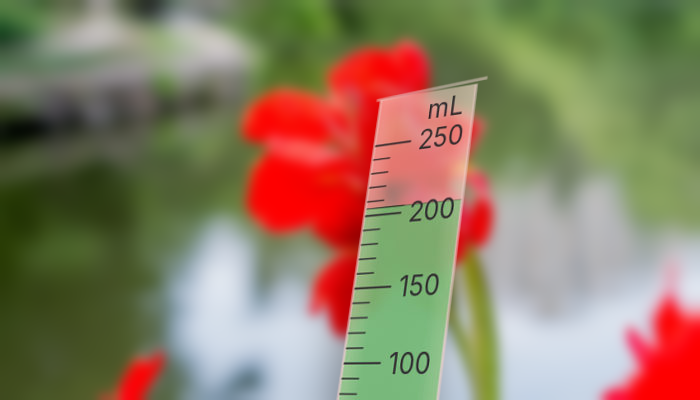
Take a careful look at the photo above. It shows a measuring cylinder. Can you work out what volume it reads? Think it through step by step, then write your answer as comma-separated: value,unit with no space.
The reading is 205,mL
